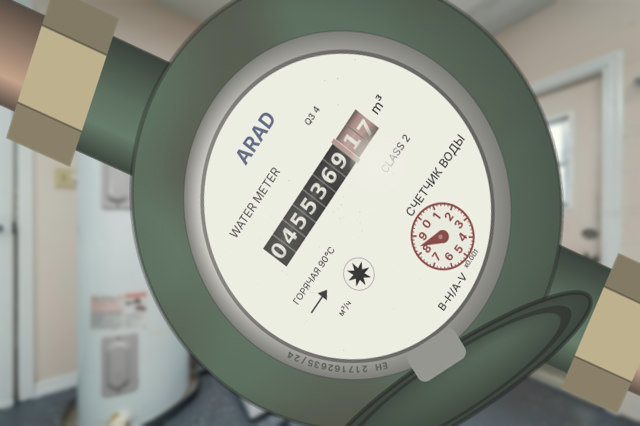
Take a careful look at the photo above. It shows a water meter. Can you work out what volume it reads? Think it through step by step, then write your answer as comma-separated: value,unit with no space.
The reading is 455369.168,m³
